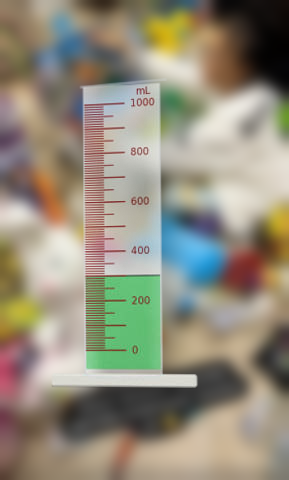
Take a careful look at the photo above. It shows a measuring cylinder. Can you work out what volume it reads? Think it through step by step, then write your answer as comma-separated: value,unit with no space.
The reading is 300,mL
